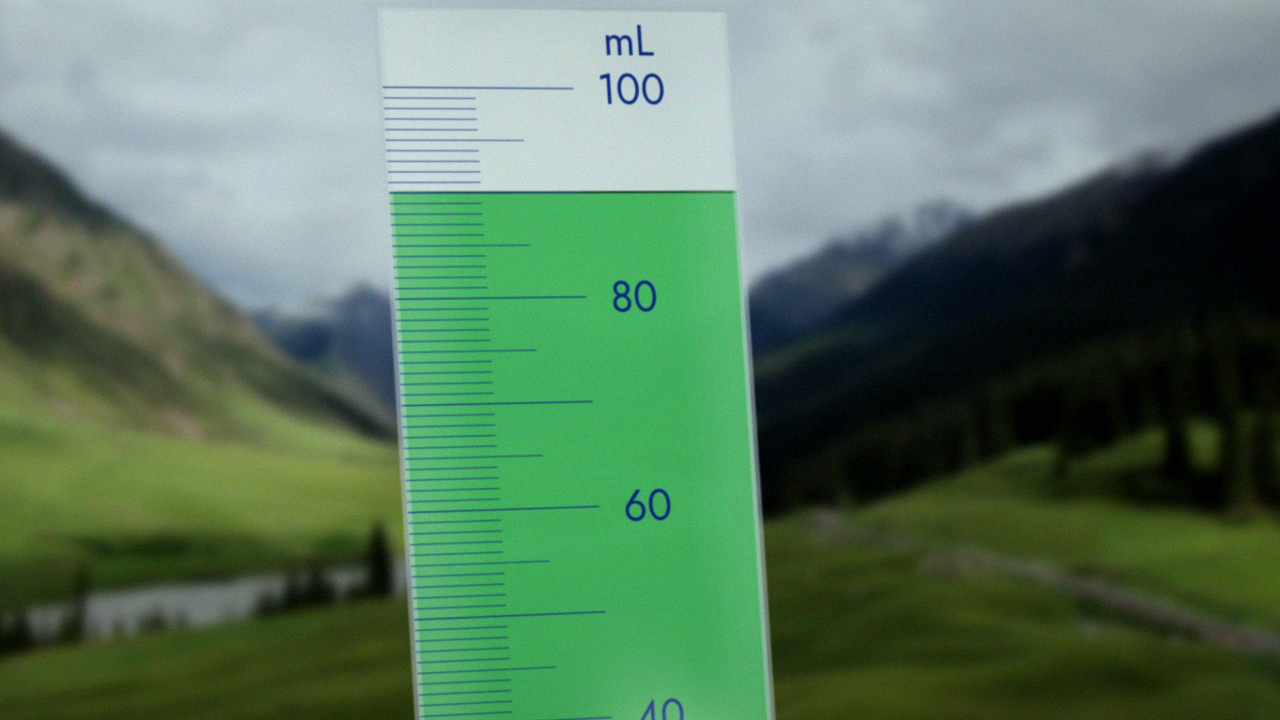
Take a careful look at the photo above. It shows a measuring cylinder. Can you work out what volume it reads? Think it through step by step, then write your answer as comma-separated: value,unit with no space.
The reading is 90,mL
